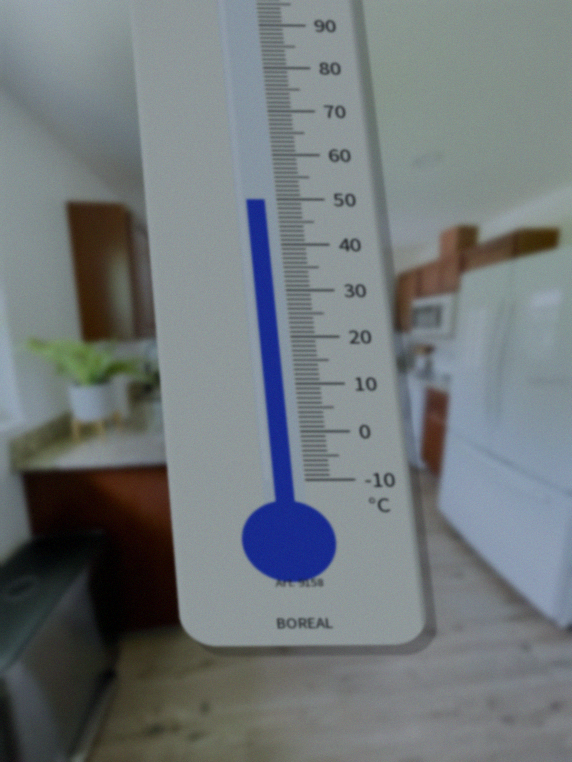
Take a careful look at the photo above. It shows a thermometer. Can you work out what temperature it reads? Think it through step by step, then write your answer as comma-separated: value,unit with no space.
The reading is 50,°C
